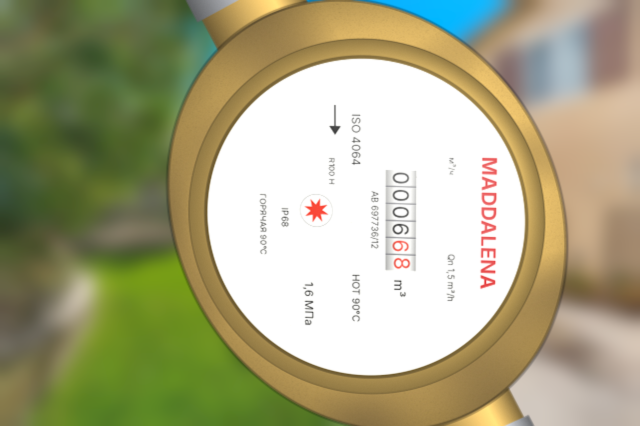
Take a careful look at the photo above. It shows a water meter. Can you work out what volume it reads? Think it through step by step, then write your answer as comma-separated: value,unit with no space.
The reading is 6.68,m³
